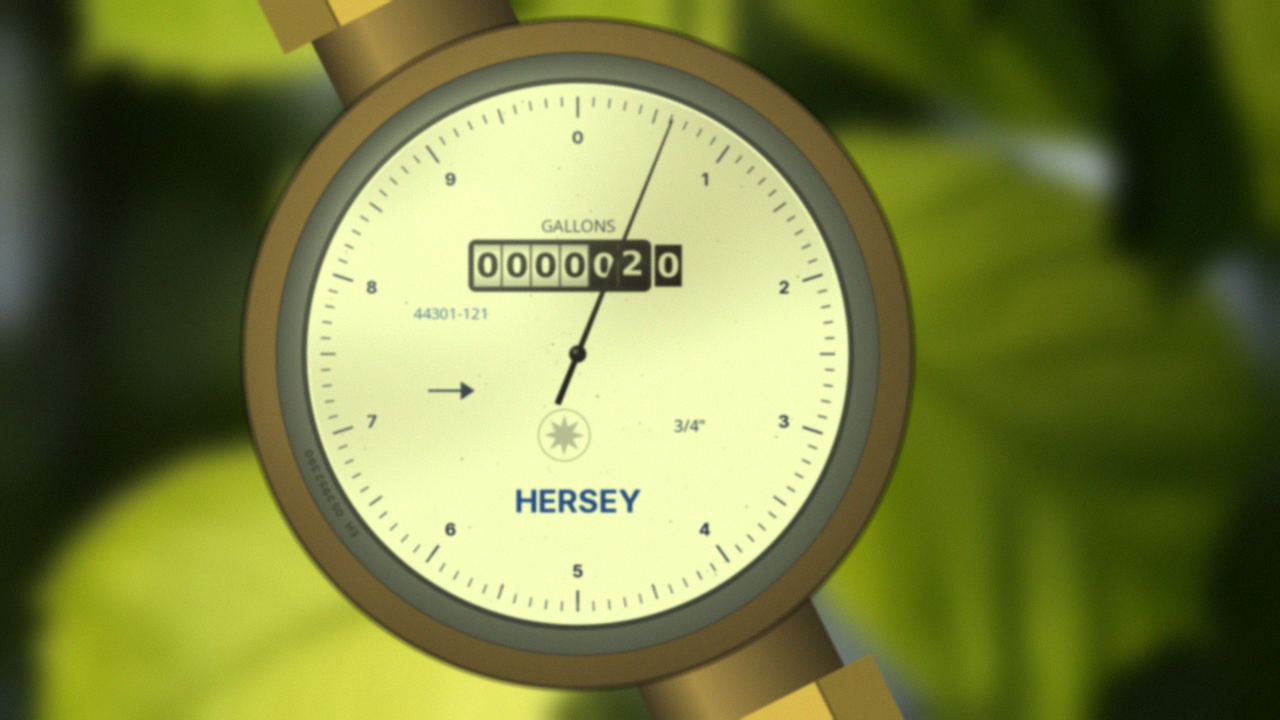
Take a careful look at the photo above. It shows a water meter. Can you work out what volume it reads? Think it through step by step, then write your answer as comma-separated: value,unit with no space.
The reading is 20.6,gal
